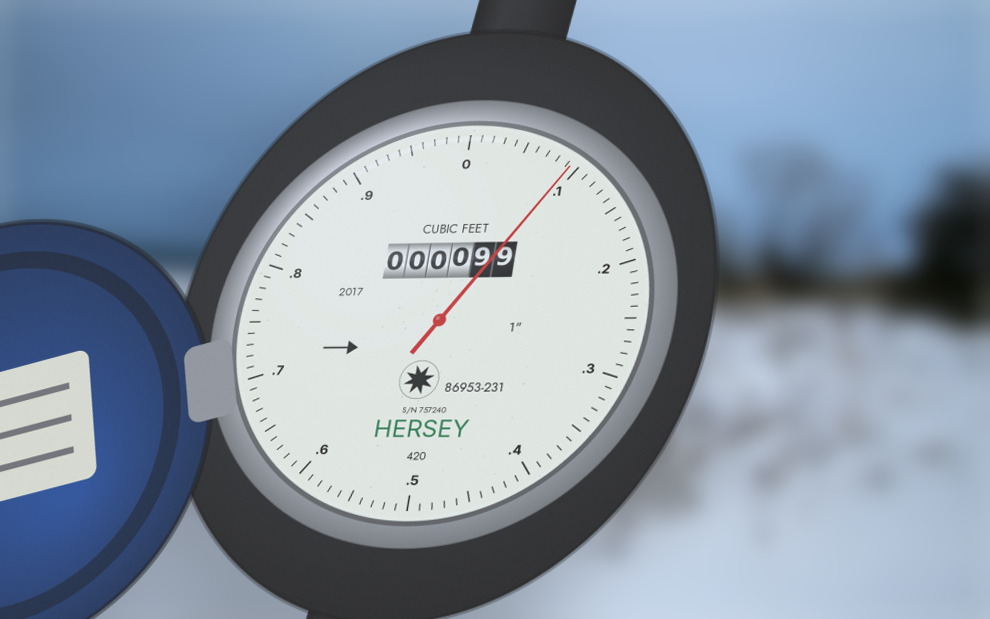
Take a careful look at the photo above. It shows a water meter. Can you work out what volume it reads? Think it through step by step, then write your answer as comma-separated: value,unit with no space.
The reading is 99.09,ft³
